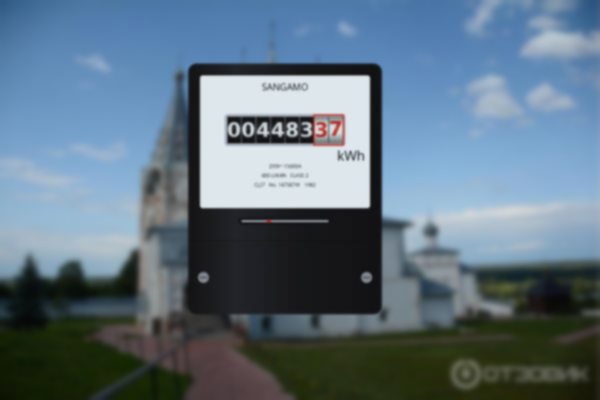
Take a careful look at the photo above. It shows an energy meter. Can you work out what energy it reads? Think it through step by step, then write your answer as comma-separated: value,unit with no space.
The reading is 4483.37,kWh
